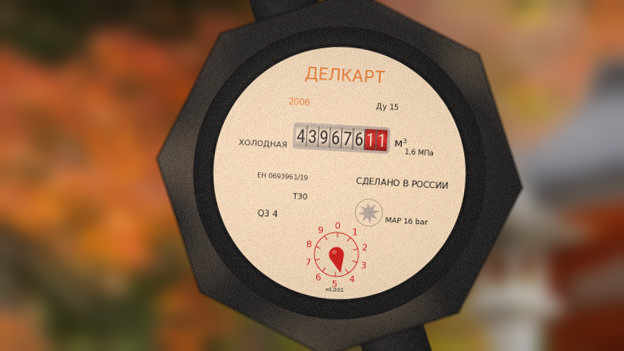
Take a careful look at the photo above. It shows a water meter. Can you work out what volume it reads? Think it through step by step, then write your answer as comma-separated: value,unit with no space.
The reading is 439676.114,m³
